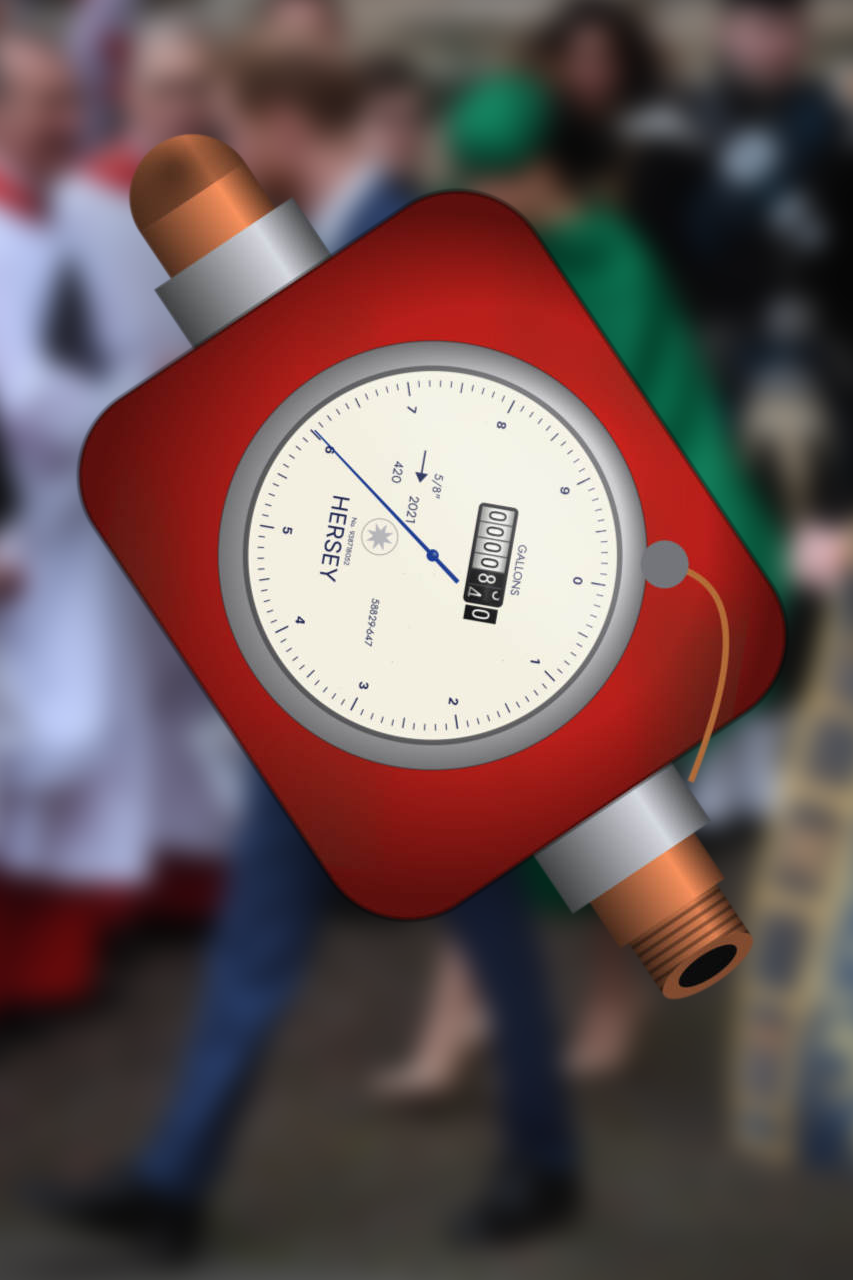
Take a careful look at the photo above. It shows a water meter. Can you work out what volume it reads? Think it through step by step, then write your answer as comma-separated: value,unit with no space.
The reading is 836.0,gal
